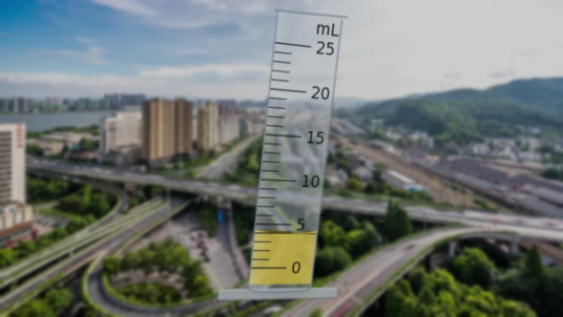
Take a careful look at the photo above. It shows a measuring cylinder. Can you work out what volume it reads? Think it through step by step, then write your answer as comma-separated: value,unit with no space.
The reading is 4,mL
